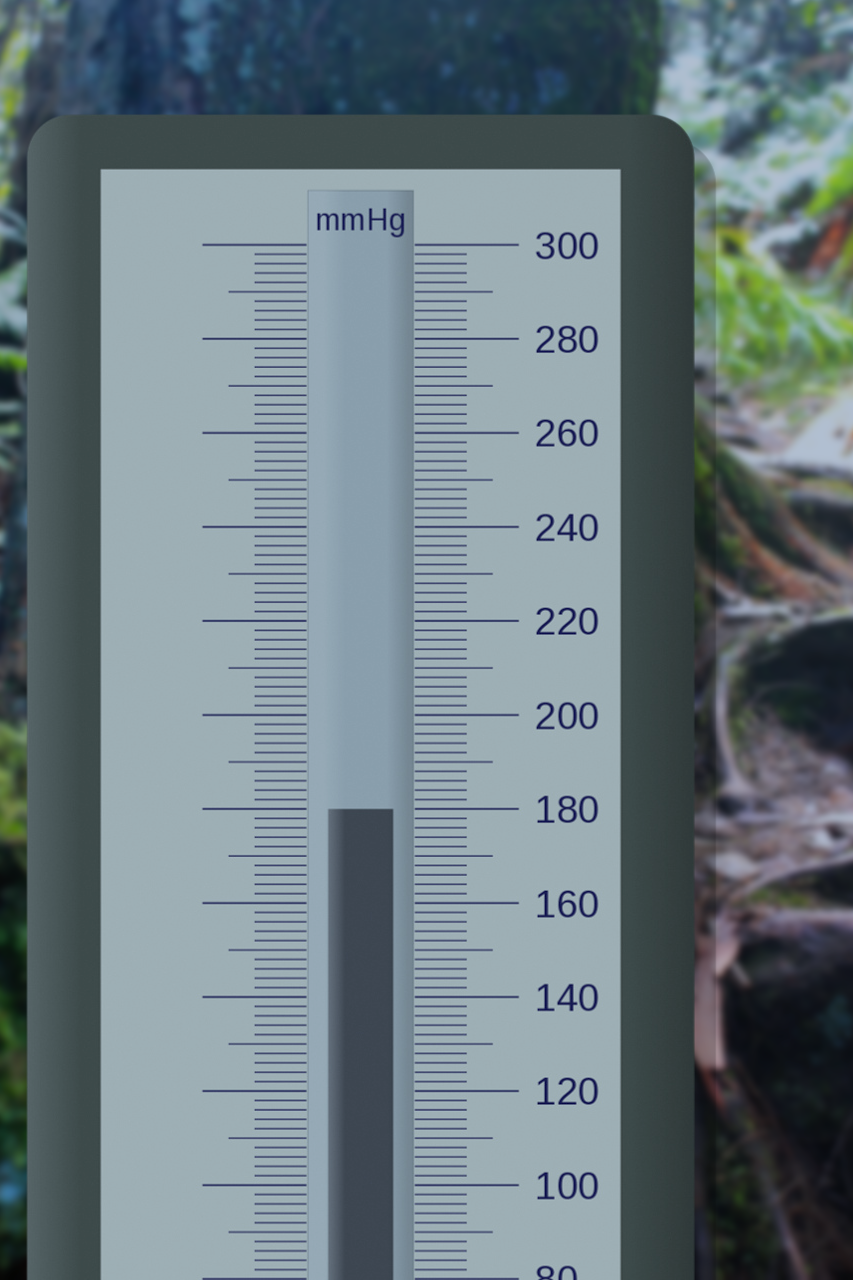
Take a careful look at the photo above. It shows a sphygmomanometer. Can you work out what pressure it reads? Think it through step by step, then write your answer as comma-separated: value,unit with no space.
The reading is 180,mmHg
